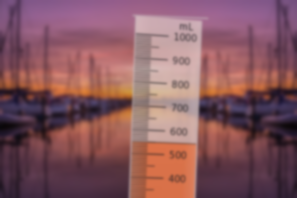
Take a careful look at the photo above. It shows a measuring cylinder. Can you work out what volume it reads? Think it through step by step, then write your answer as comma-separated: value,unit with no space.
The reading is 550,mL
